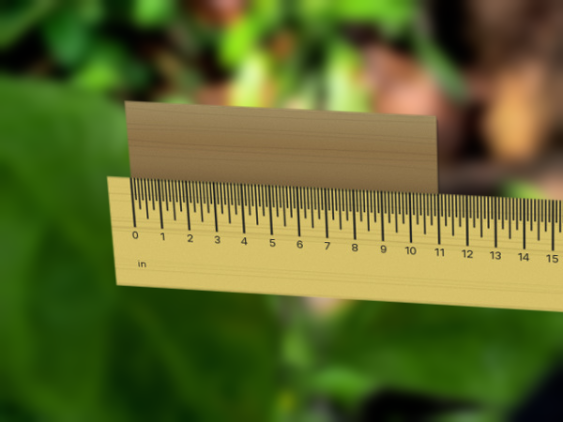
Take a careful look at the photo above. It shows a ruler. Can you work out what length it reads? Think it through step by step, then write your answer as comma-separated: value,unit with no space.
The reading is 11,in
